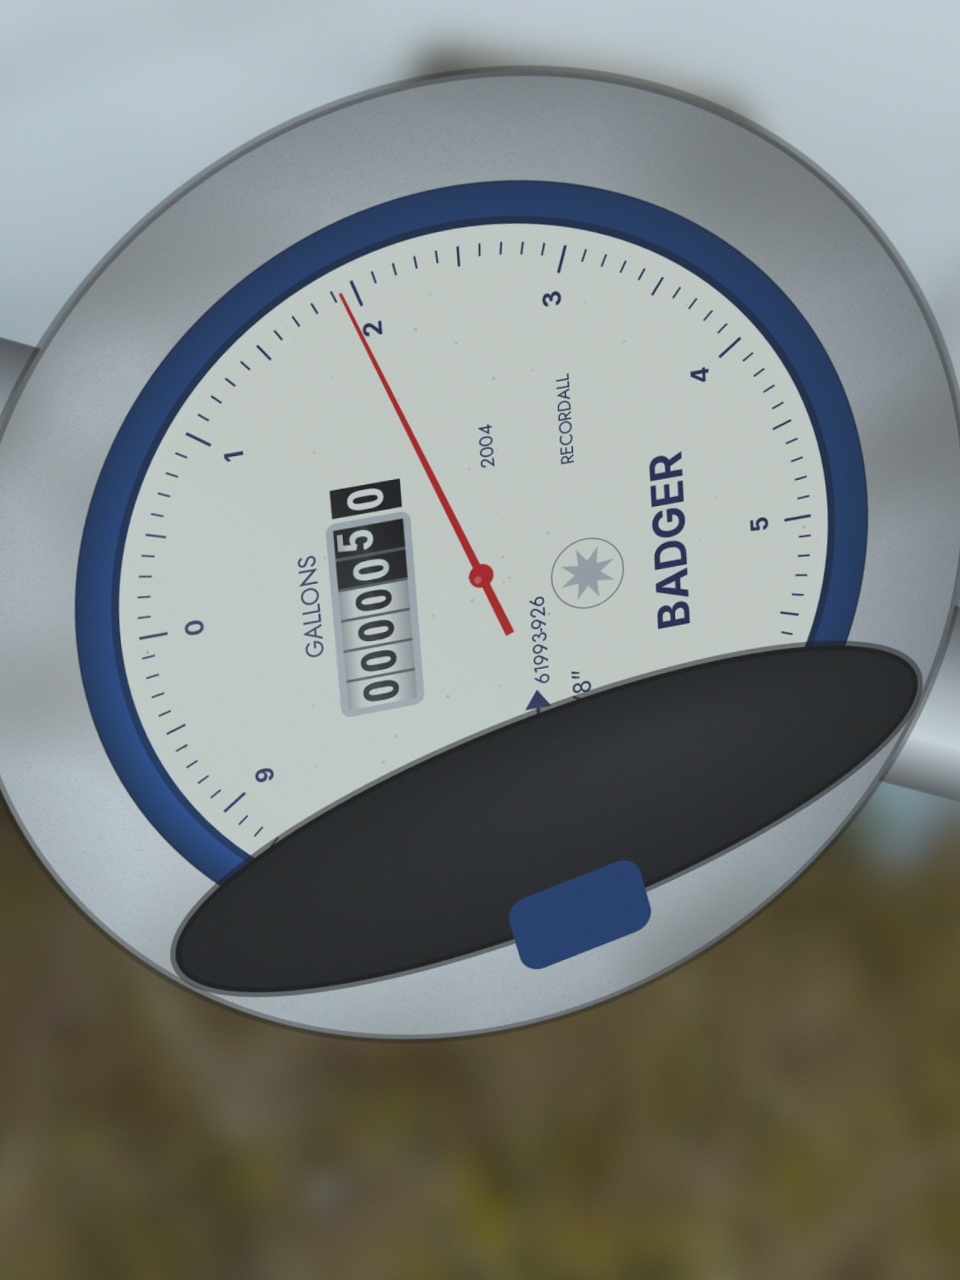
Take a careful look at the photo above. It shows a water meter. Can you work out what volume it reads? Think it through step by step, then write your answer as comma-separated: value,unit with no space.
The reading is 51.9,gal
